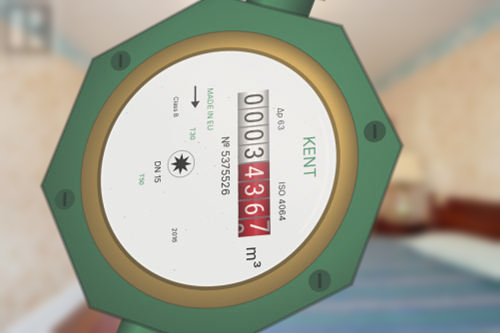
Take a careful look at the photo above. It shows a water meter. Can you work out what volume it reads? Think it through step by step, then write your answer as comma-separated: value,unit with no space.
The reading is 3.4367,m³
